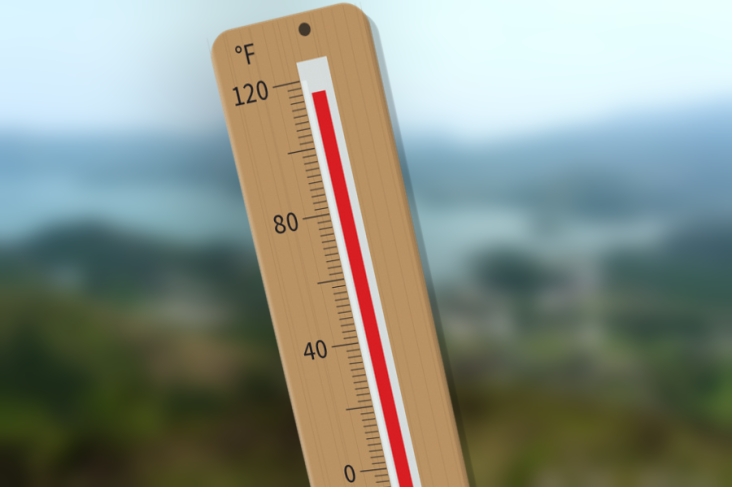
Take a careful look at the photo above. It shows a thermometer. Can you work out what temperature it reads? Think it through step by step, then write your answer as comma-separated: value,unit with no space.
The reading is 116,°F
